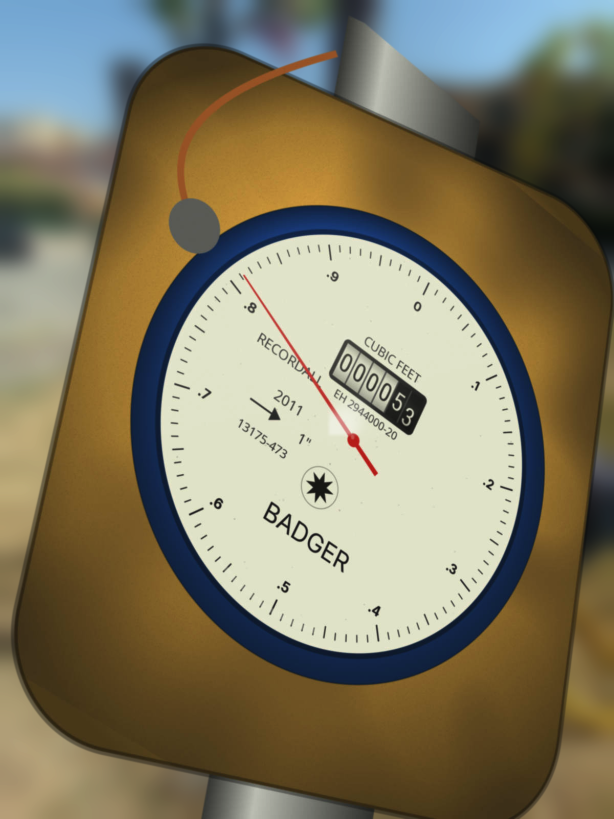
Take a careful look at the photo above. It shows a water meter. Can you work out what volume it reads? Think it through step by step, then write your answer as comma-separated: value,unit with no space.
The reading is 52.81,ft³
